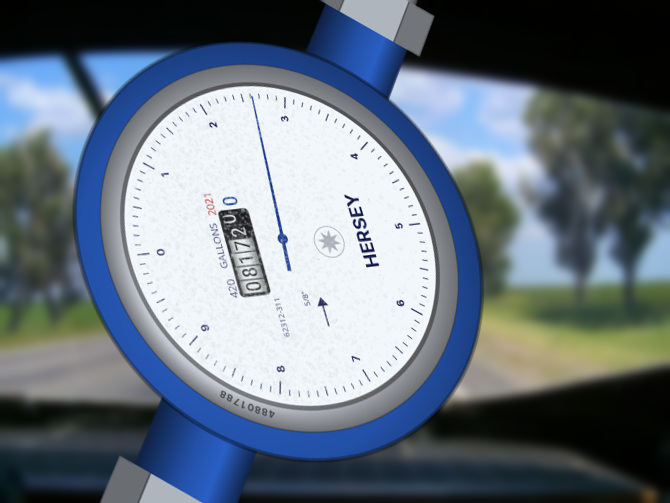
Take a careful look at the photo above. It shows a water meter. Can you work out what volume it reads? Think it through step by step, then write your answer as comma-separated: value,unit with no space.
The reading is 817202.6,gal
